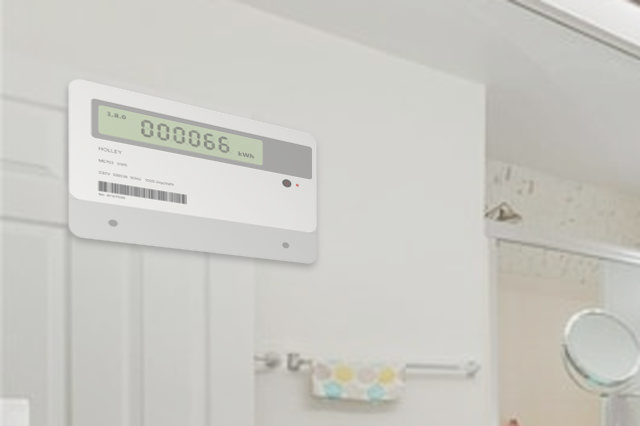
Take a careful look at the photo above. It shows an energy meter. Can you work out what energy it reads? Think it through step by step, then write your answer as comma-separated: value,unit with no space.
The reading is 66,kWh
